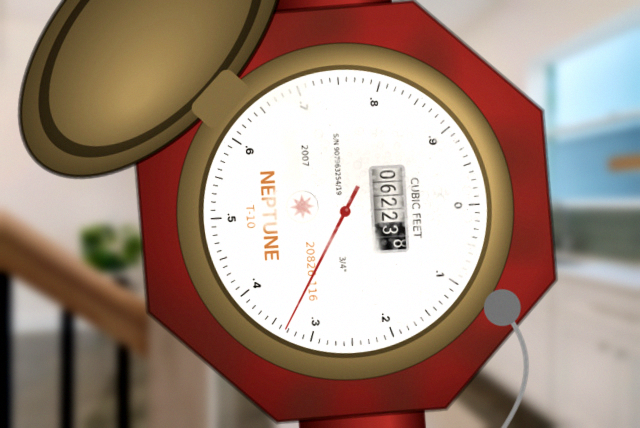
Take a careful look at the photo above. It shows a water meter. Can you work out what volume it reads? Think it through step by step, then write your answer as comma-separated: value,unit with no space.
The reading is 62238.33,ft³
